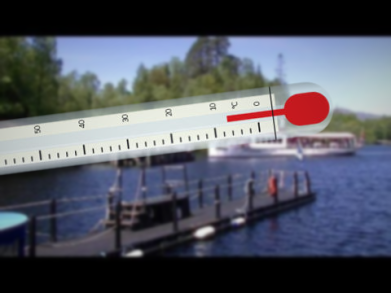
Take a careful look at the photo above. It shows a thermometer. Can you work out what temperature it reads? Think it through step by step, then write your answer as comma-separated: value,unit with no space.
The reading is 7,°C
